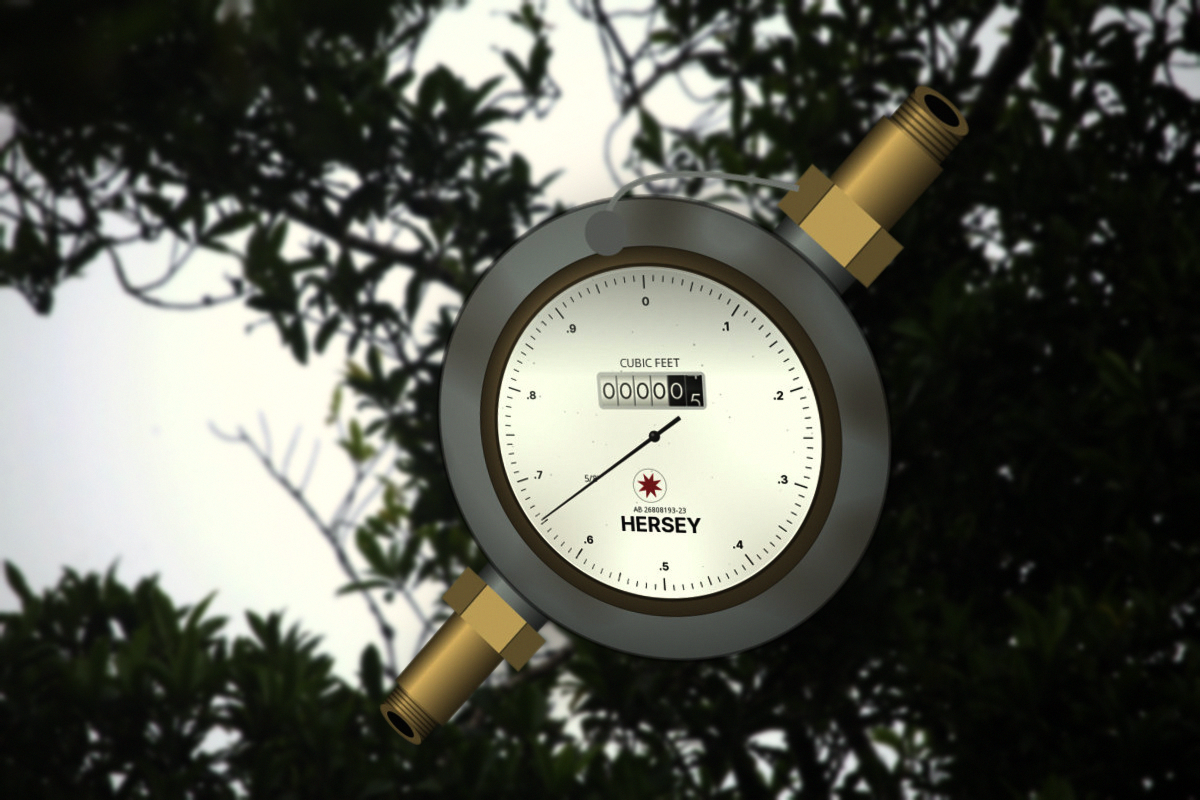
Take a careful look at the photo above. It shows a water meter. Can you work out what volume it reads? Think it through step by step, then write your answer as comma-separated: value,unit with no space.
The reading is 4.65,ft³
